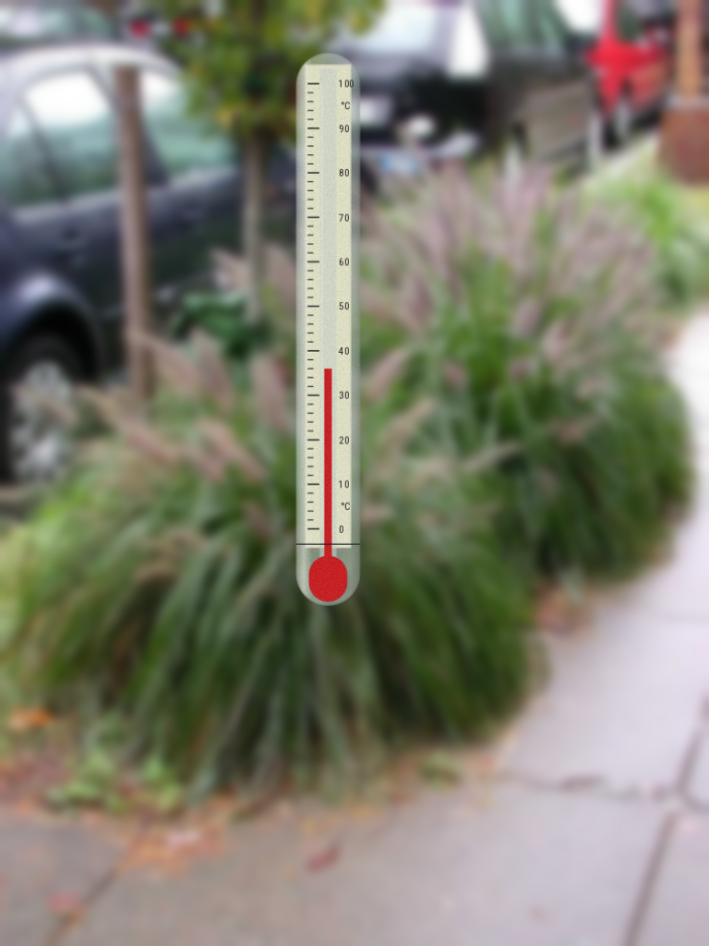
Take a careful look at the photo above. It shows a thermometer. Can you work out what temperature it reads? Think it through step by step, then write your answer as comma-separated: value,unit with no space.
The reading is 36,°C
